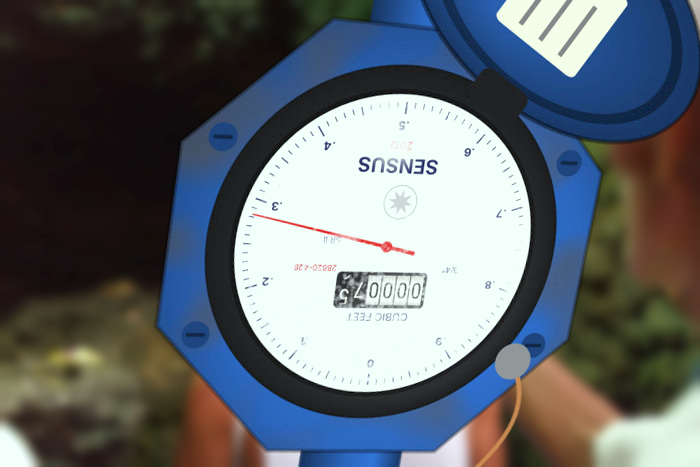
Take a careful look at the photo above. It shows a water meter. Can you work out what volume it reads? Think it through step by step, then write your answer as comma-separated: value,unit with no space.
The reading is 75.28,ft³
